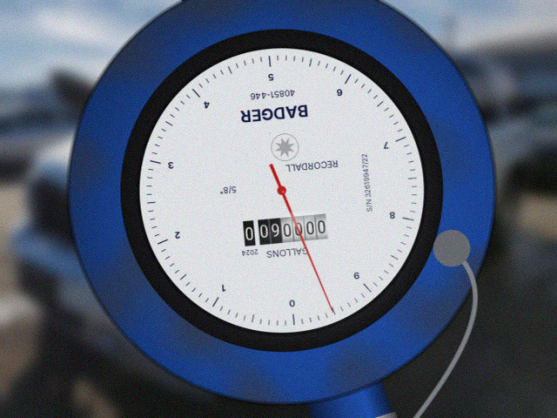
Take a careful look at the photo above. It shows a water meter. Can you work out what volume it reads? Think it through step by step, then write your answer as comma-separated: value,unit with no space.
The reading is 599.5,gal
